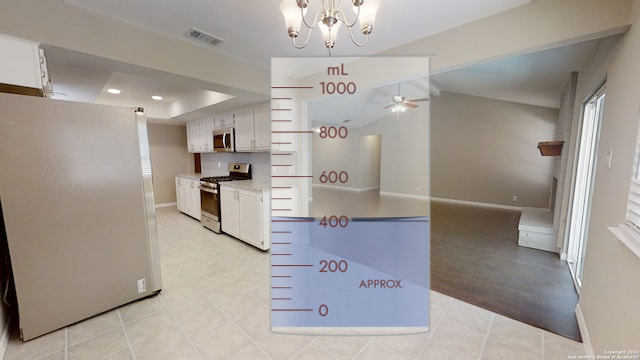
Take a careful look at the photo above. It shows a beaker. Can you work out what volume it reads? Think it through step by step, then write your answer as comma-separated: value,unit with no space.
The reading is 400,mL
